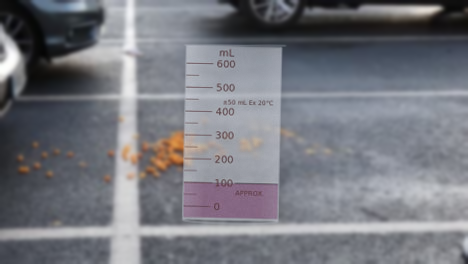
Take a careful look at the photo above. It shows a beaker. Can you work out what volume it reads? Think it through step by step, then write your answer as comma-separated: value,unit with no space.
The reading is 100,mL
